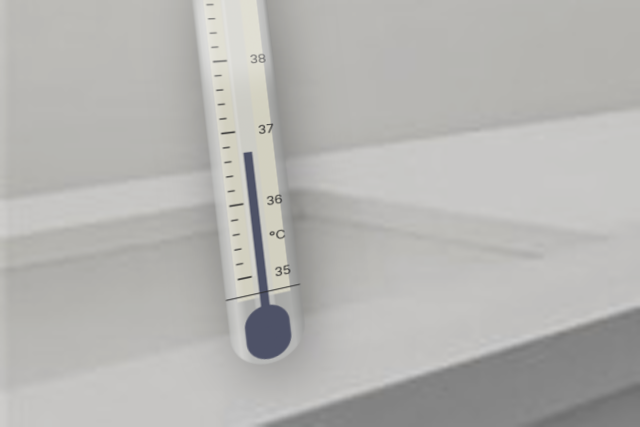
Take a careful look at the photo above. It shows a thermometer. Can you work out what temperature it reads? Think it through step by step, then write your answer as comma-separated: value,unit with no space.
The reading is 36.7,°C
